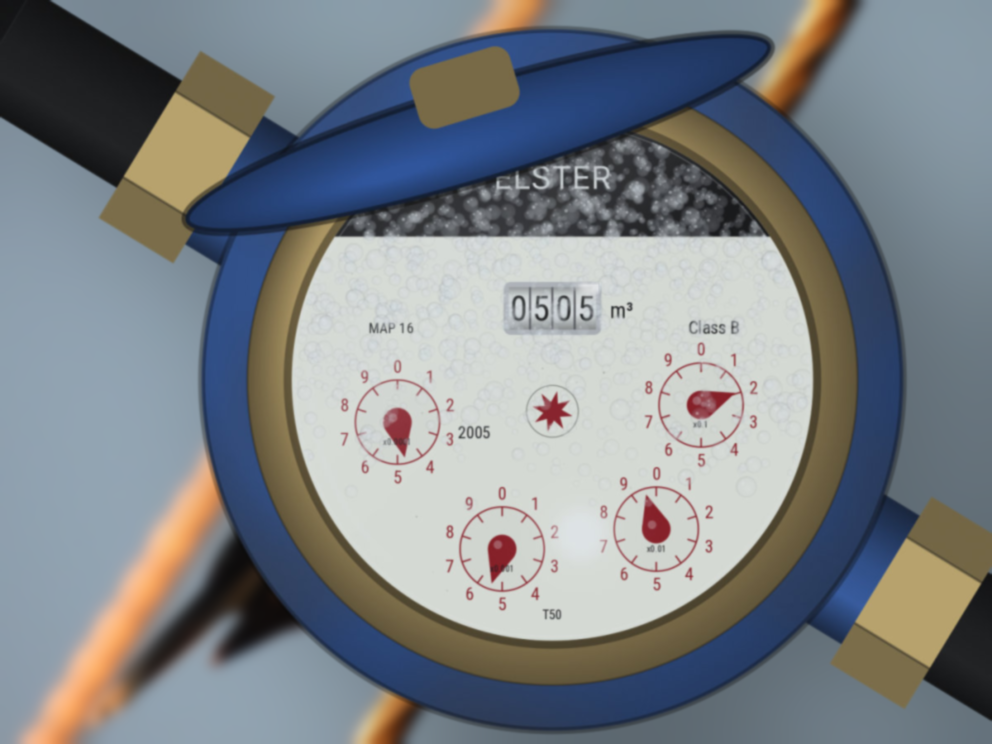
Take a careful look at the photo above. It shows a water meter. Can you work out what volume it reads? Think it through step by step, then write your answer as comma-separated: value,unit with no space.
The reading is 505.1954,m³
